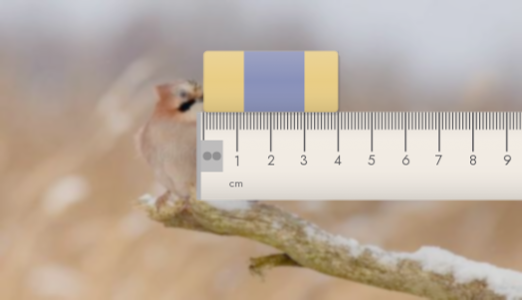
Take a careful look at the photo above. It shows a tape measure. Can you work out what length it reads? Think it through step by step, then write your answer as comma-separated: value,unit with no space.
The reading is 4,cm
